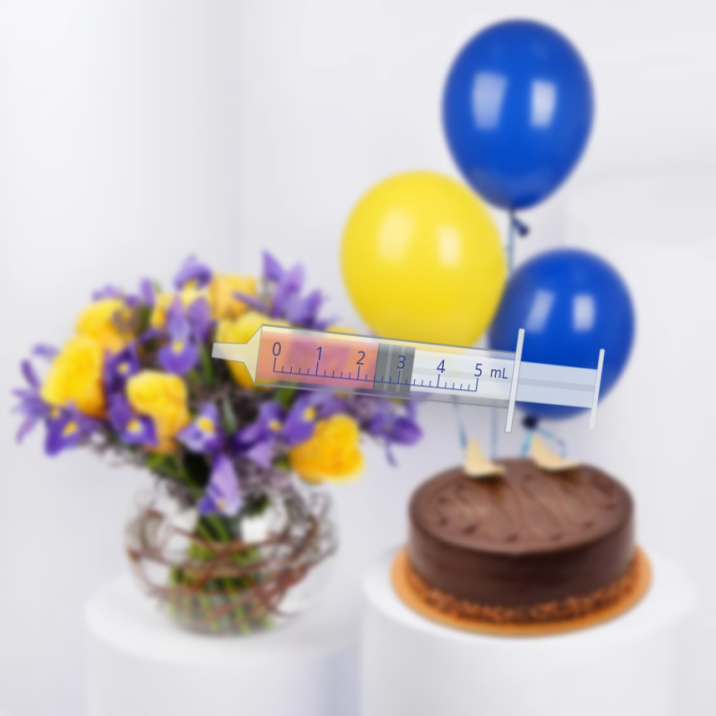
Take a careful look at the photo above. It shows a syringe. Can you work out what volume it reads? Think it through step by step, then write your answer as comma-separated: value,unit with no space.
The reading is 2.4,mL
